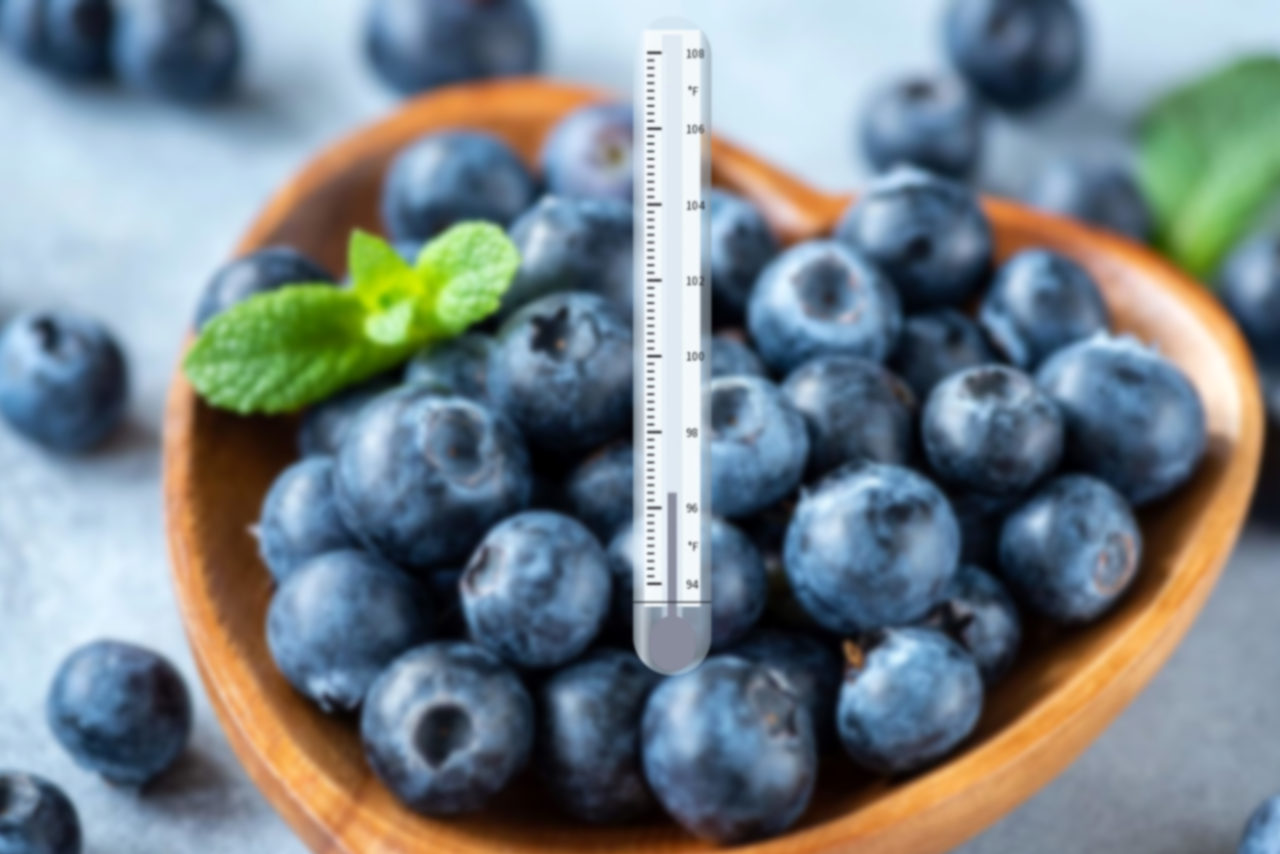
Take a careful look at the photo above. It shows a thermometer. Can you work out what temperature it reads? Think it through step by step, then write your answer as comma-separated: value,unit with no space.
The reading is 96.4,°F
